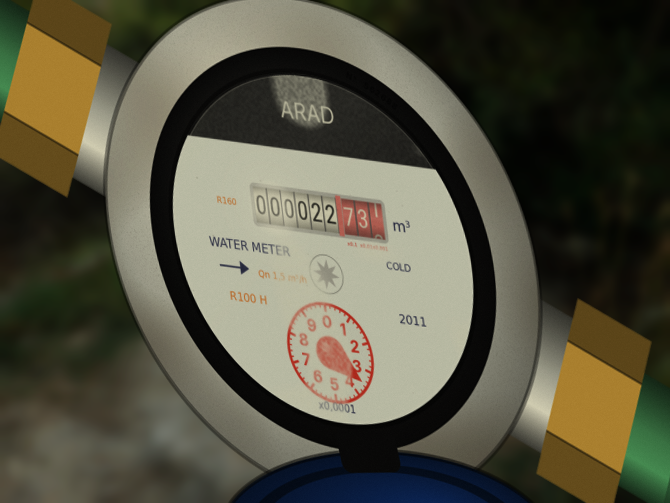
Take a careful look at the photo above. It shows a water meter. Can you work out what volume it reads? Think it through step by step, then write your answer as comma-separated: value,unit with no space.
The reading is 22.7313,m³
